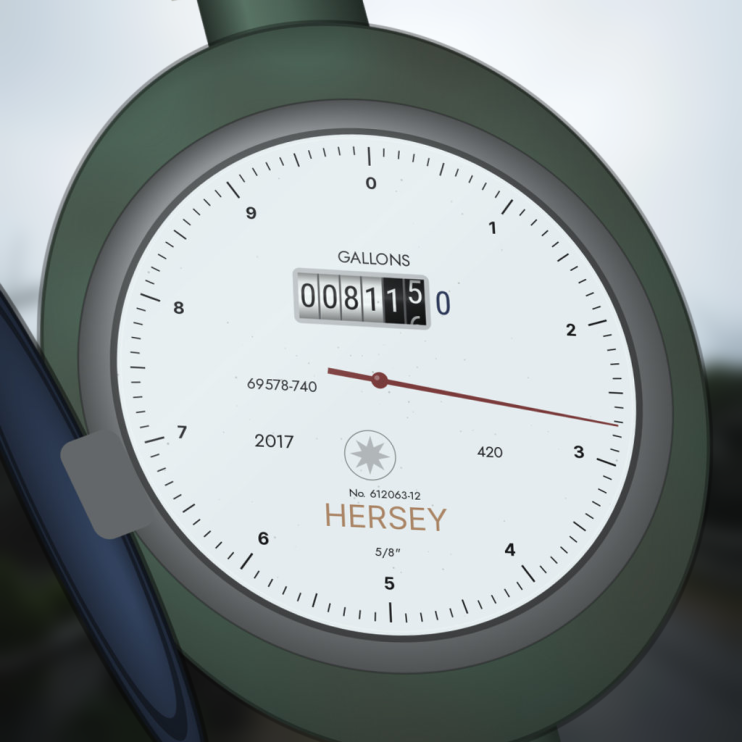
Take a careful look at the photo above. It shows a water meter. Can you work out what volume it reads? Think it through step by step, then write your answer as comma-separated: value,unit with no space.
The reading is 81152.7,gal
